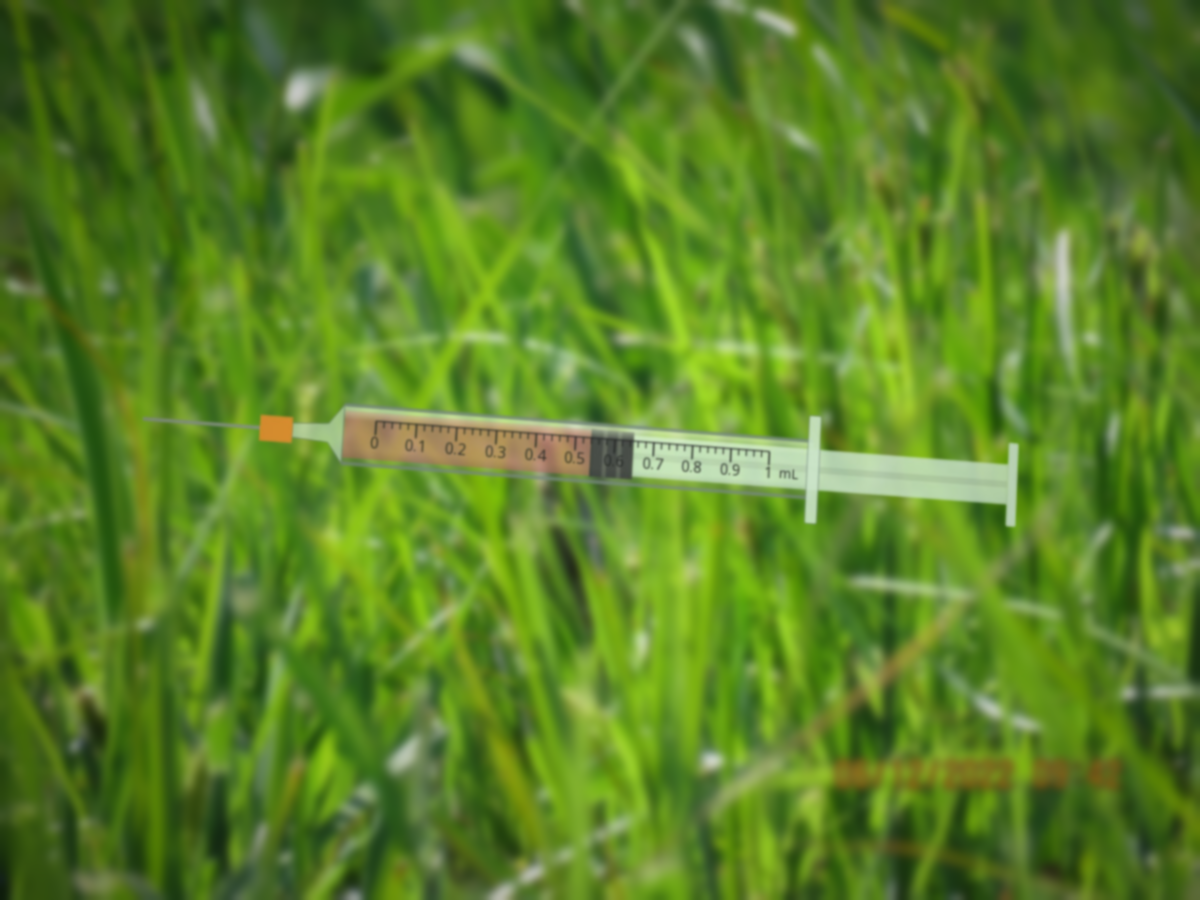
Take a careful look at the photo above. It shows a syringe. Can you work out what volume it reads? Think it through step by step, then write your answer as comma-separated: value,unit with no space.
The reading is 0.54,mL
